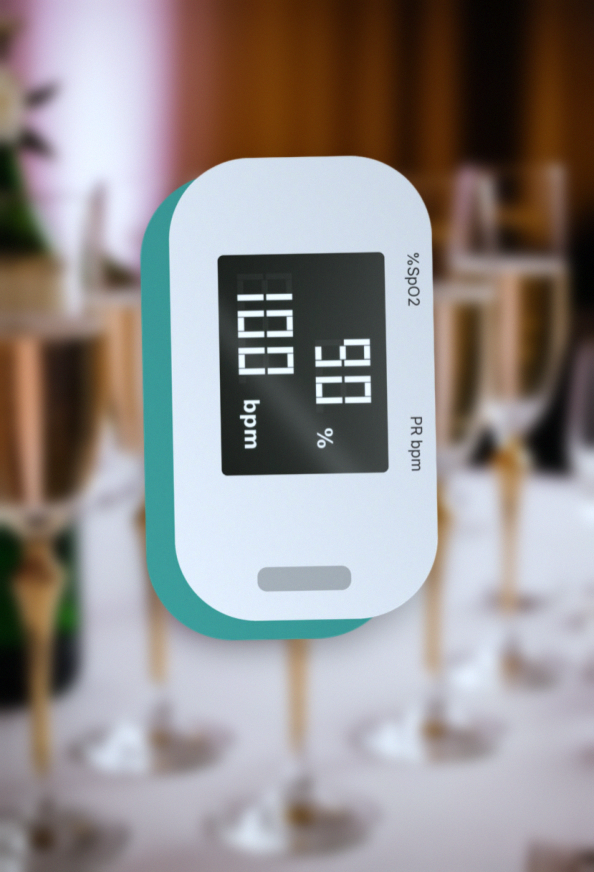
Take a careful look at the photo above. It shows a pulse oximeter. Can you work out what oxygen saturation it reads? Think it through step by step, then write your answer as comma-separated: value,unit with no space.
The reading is 90,%
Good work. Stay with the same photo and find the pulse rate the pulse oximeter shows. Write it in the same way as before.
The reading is 100,bpm
